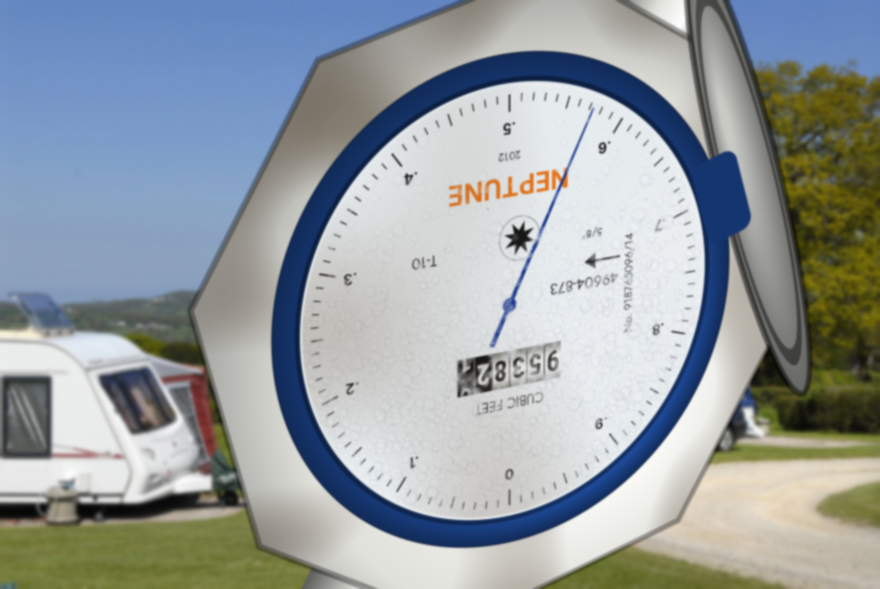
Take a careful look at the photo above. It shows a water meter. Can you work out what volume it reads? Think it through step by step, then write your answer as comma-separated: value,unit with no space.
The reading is 953820.57,ft³
